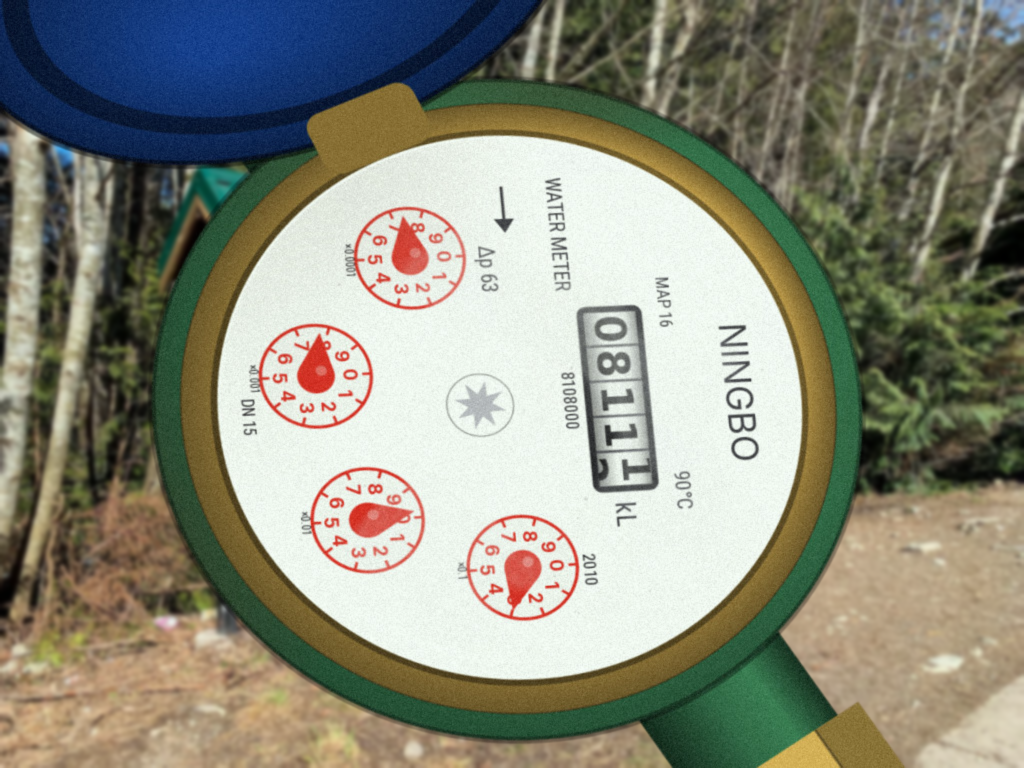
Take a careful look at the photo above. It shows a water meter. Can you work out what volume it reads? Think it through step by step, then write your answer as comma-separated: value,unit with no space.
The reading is 8111.2977,kL
